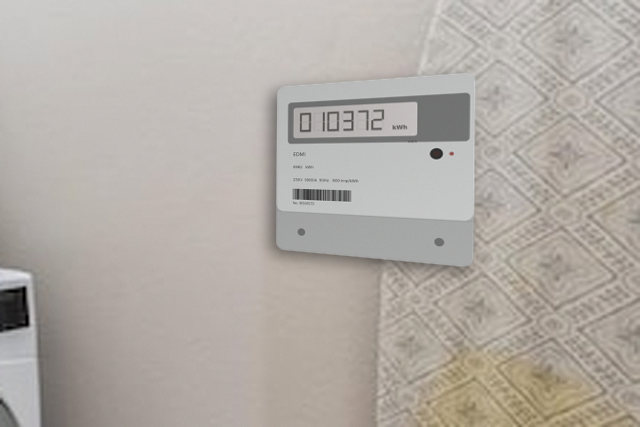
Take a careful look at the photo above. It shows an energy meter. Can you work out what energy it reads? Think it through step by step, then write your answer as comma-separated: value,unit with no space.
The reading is 10372,kWh
